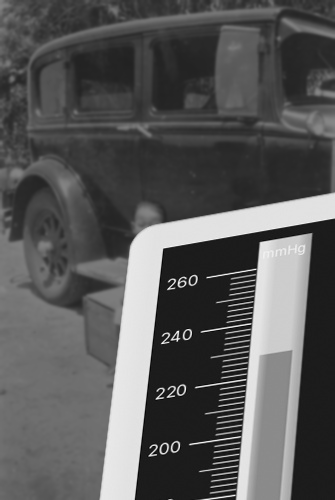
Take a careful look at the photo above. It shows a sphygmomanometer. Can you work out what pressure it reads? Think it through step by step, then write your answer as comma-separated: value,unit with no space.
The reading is 228,mmHg
